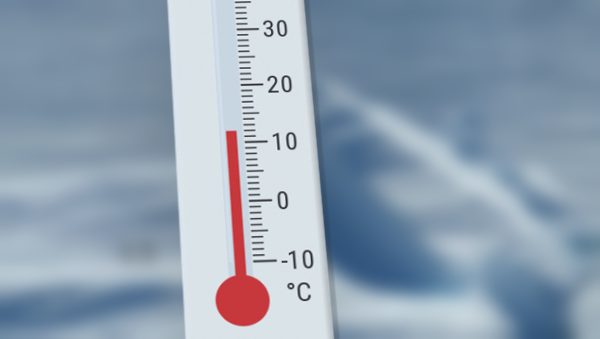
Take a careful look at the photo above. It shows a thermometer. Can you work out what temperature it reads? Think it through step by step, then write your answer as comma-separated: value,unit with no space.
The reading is 12,°C
